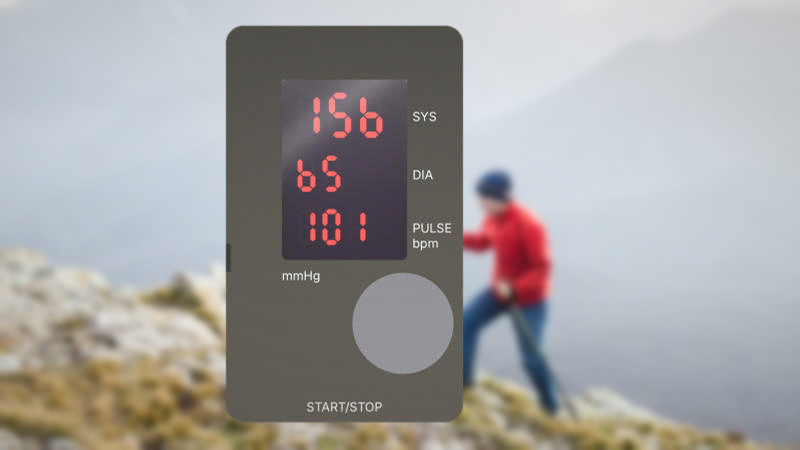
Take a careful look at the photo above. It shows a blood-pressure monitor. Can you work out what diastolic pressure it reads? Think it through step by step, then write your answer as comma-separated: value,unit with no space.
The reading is 65,mmHg
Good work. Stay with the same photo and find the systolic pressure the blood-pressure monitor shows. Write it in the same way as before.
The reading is 156,mmHg
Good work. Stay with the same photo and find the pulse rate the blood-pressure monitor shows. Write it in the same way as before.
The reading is 101,bpm
